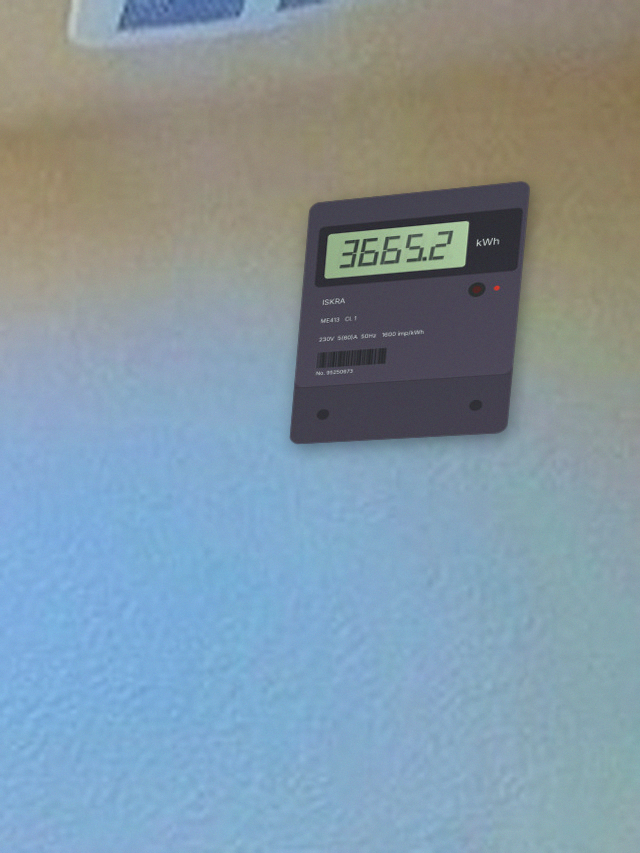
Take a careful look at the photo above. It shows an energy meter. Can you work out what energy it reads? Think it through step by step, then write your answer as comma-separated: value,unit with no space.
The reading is 3665.2,kWh
